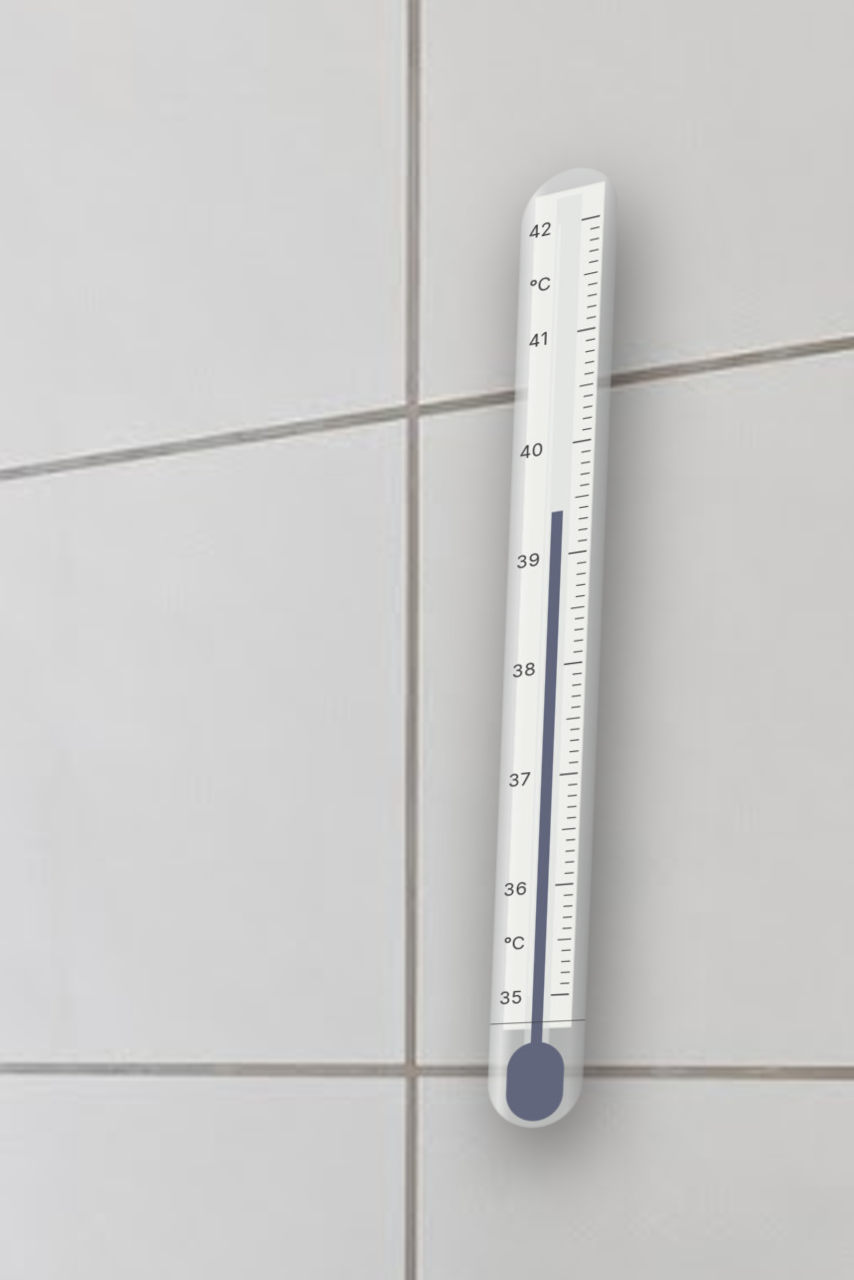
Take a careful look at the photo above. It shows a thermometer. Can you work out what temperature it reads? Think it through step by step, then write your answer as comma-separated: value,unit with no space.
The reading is 39.4,°C
